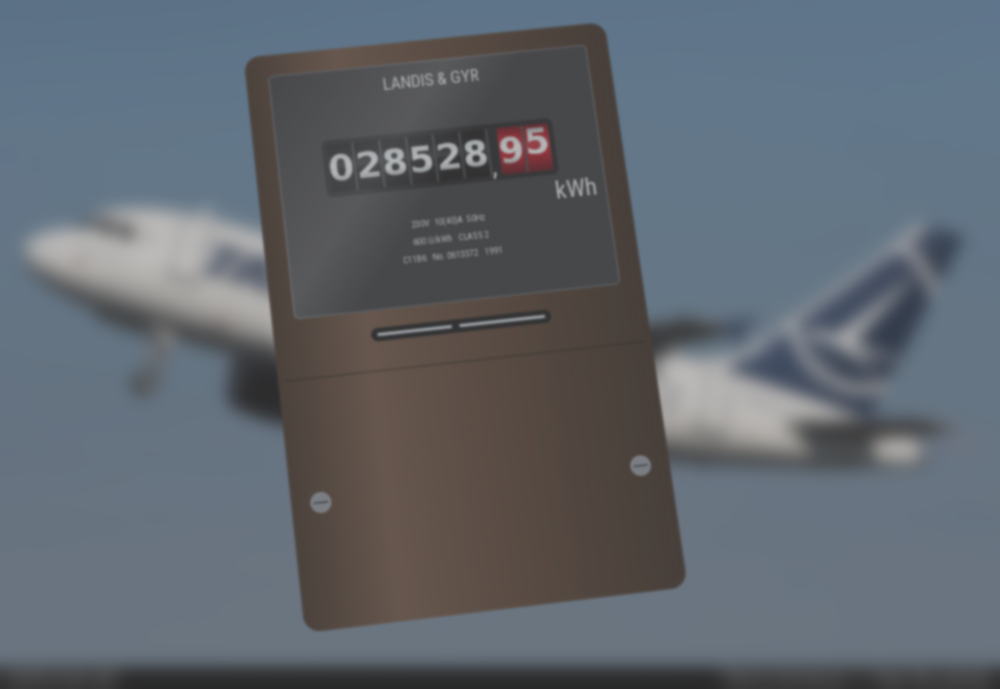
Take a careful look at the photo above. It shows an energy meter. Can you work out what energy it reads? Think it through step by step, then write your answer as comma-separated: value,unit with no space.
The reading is 28528.95,kWh
